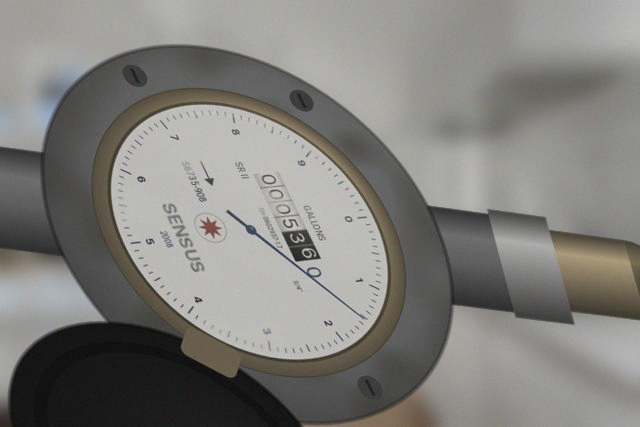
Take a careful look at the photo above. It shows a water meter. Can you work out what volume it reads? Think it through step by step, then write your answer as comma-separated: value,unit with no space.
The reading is 5361.5,gal
